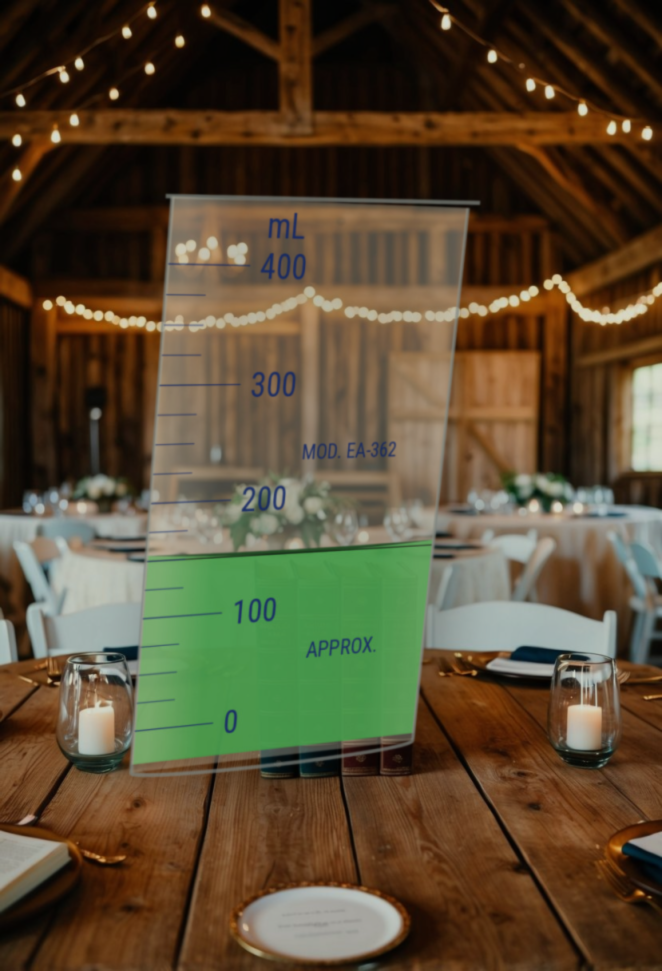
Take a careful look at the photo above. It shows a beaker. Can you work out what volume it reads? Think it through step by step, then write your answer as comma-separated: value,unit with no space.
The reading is 150,mL
